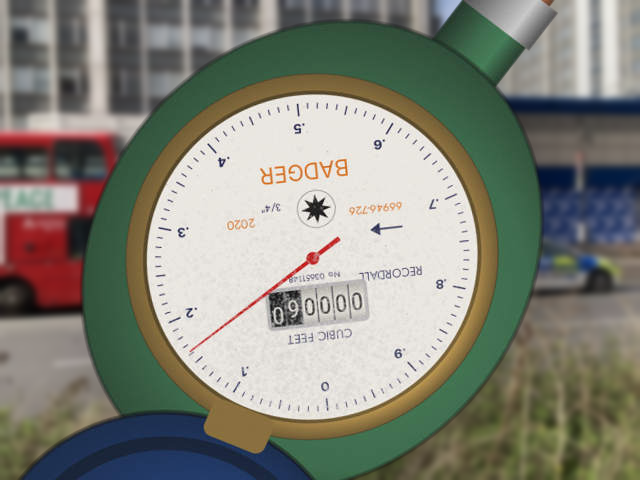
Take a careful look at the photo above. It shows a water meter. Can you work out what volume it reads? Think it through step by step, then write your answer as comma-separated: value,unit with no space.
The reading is 60.16,ft³
